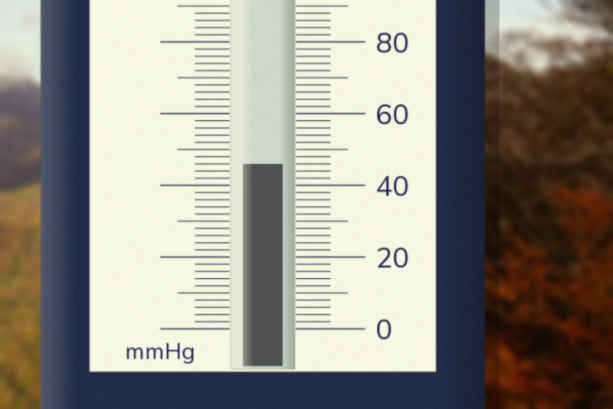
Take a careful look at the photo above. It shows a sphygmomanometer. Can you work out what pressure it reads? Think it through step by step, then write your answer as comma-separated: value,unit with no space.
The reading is 46,mmHg
